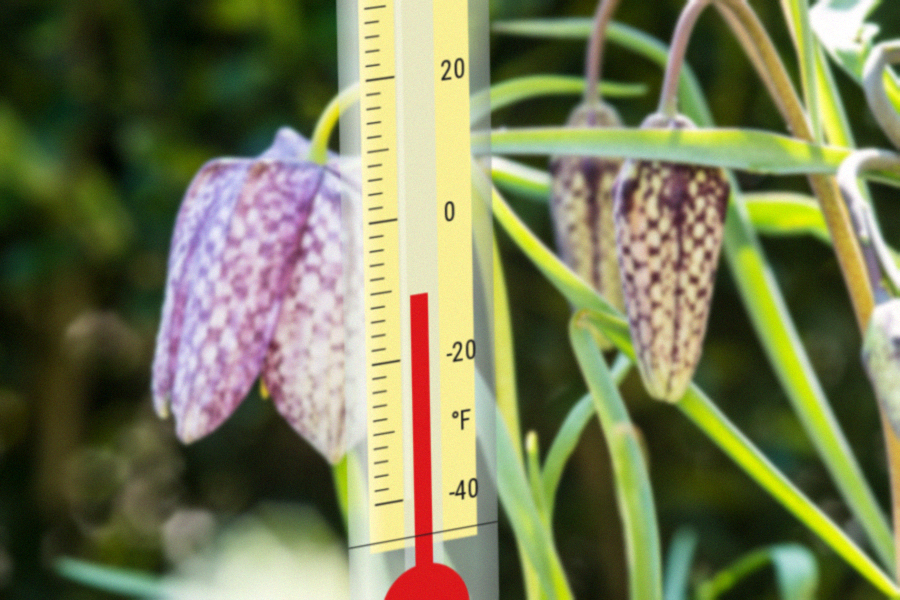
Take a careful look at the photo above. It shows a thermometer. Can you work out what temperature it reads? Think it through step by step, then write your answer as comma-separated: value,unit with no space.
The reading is -11,°F
